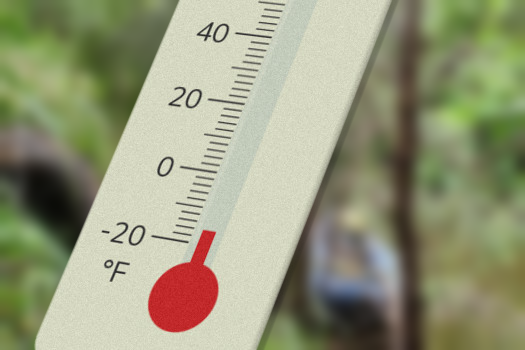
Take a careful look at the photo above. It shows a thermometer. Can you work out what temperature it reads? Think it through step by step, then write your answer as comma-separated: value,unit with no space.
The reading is -16,°F
